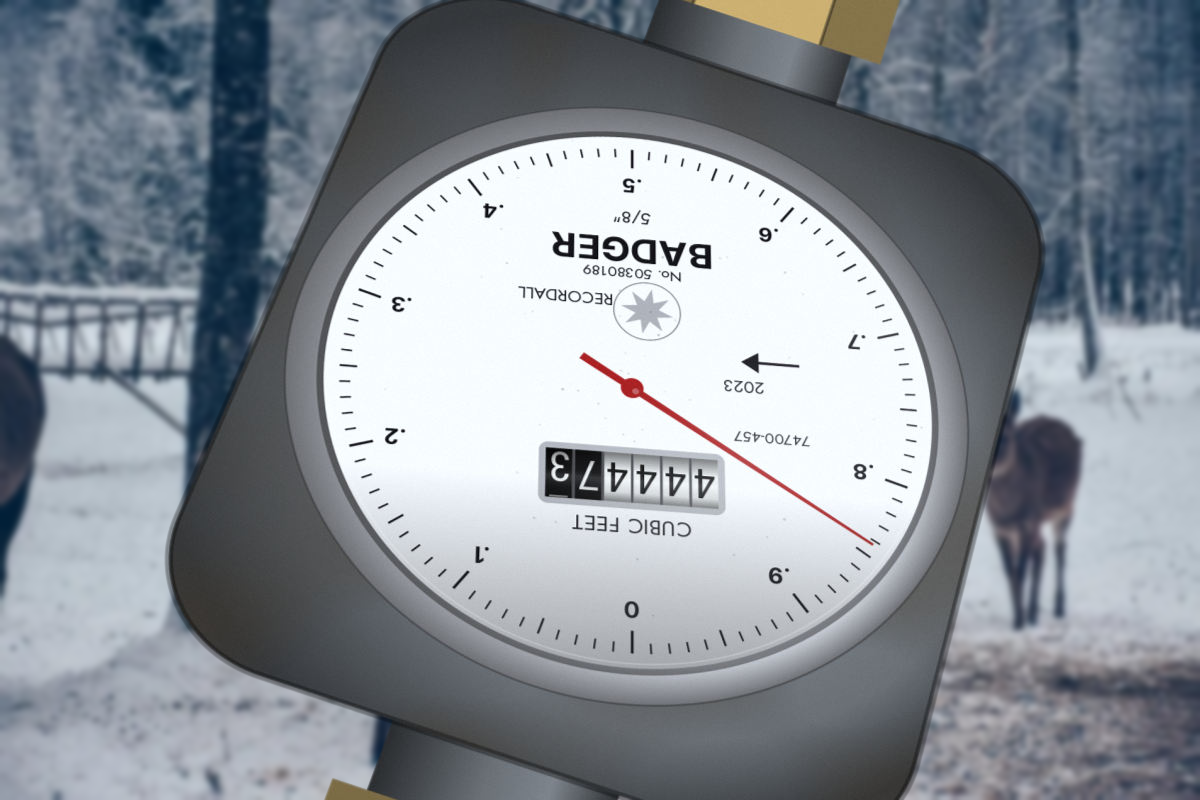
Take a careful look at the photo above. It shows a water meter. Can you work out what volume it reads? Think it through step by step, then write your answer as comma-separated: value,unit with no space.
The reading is 444472.84,ft³
